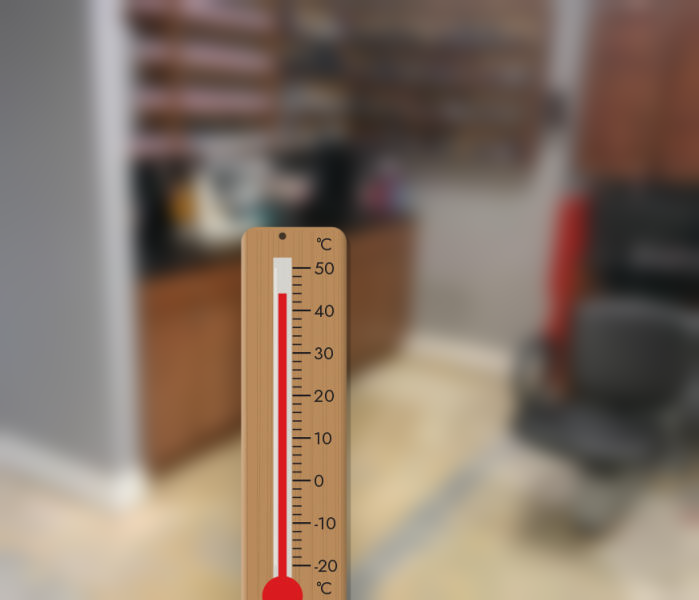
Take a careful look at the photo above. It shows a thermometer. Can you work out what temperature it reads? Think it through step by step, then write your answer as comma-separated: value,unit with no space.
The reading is 44,°C
